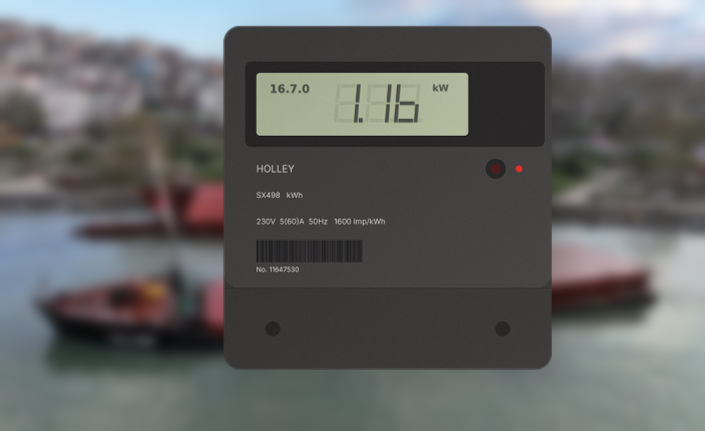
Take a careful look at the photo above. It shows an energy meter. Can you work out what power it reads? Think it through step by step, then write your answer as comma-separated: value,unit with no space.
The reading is 1.16,kW
